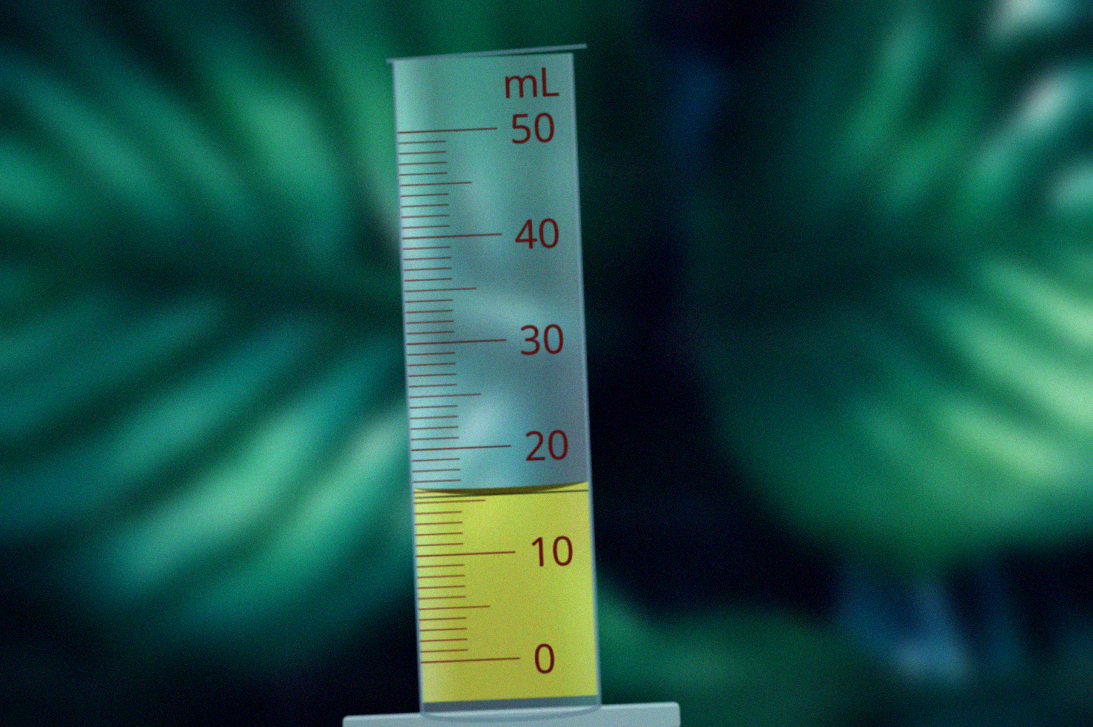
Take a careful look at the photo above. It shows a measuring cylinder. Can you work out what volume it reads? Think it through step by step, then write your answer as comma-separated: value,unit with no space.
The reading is 15.5,mL
